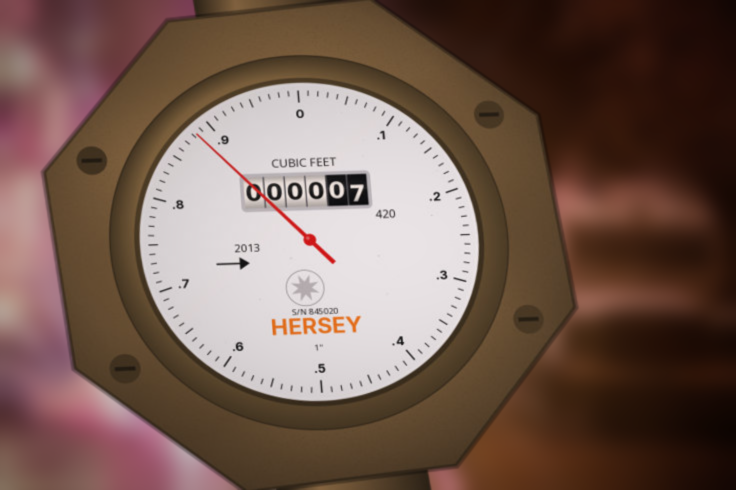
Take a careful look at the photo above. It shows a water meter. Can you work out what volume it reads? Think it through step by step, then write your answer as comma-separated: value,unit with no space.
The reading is 6.88,ft³
